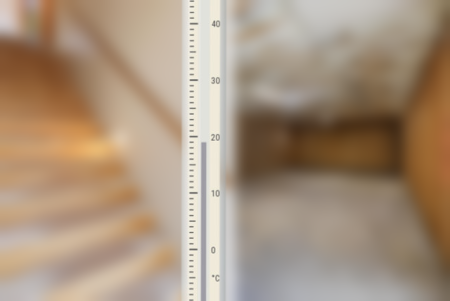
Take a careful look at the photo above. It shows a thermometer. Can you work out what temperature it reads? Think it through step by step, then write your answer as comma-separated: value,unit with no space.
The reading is 19,°C
